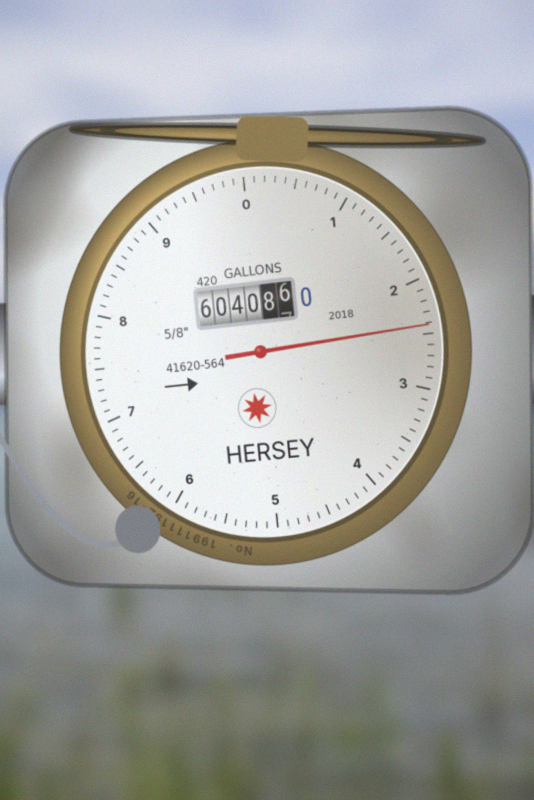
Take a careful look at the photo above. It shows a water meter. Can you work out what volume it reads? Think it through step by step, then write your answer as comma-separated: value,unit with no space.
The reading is 6040862.4,gal
